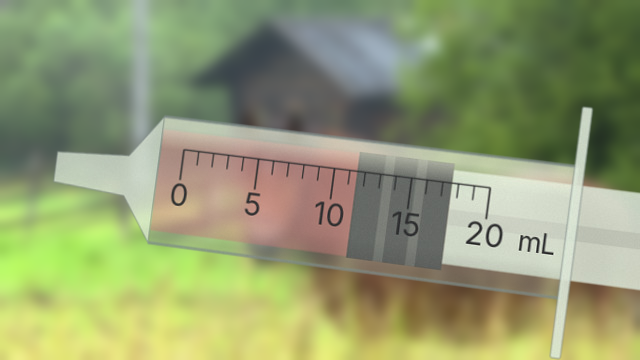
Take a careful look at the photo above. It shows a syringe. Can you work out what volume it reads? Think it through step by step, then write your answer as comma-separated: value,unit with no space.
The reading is 11.5,mL
